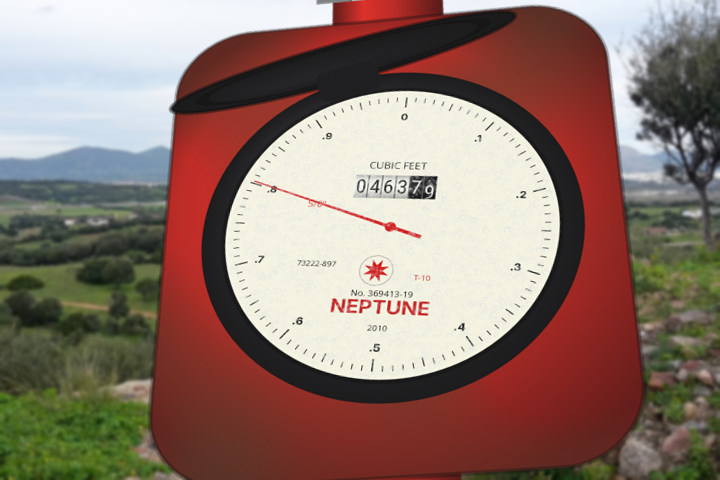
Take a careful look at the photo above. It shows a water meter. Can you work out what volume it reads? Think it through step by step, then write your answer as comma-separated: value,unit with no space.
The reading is 46378.80,ft³
